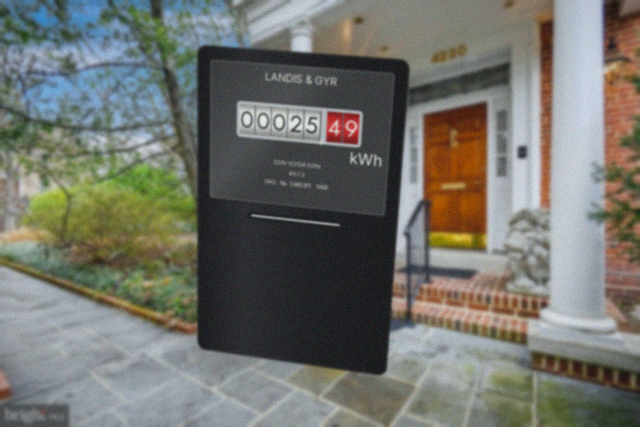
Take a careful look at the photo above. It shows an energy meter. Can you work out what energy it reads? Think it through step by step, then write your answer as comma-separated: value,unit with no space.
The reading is 25.49,kWh
